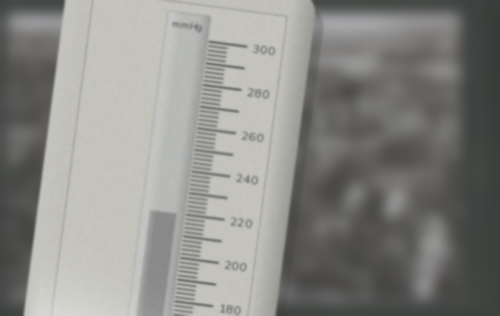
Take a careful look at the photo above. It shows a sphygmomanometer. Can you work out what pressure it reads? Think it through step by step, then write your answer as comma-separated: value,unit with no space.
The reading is 220,mmHg
